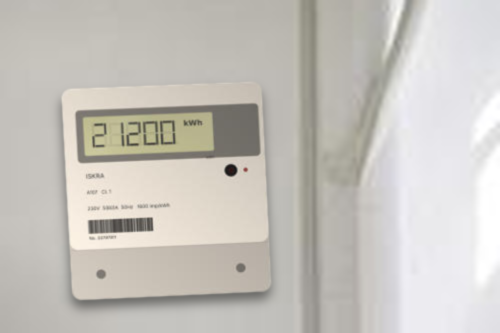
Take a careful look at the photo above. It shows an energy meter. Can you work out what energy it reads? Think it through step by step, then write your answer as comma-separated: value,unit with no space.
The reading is 21200,kWh
